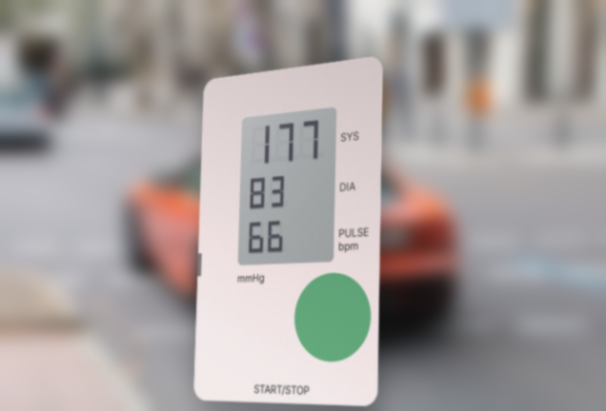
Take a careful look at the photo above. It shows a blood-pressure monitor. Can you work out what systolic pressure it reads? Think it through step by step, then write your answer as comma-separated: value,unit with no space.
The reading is 177,mmHg
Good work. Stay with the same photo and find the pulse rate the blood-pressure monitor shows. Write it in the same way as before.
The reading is 66,bpm
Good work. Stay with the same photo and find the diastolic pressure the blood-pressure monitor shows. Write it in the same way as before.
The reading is 83,mmHg
